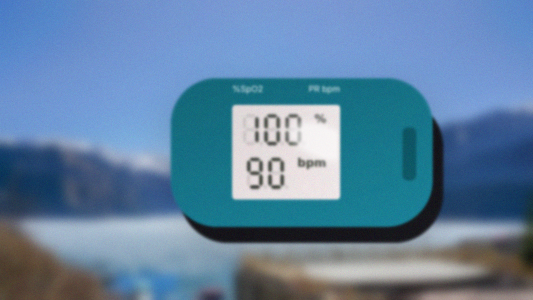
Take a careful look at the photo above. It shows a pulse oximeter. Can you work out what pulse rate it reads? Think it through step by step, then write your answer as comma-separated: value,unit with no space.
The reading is 90,bpm
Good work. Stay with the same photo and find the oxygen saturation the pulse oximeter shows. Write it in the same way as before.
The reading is 100,%
